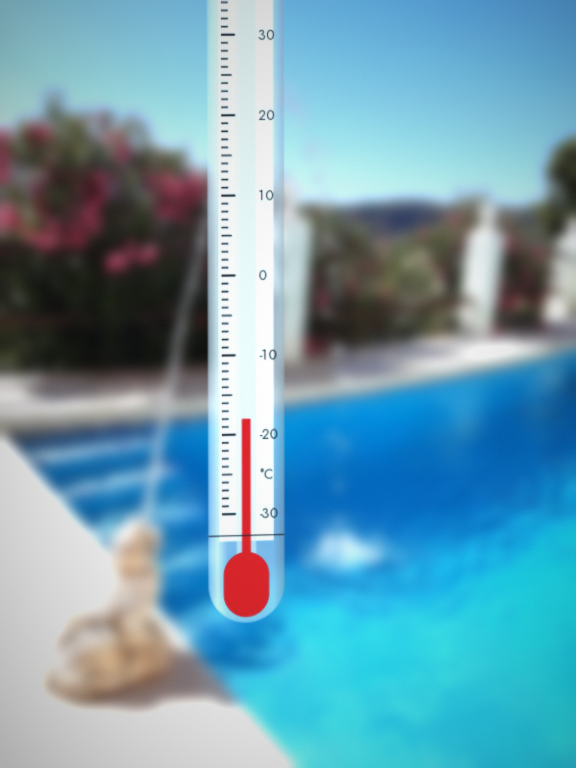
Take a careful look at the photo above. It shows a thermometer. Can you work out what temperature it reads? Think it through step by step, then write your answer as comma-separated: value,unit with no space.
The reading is -18,°C
